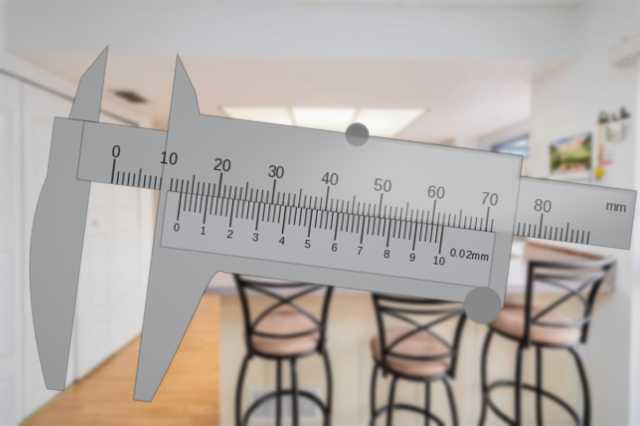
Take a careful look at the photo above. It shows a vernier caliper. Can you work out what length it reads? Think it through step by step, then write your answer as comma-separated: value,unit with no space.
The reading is 13.0,mm
